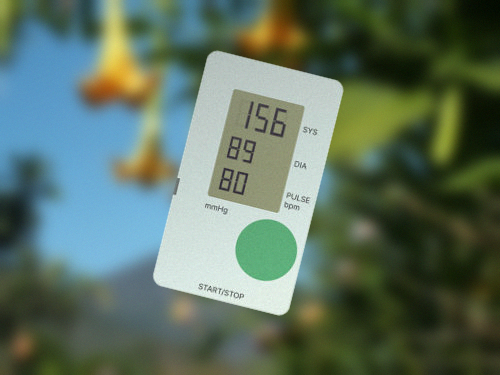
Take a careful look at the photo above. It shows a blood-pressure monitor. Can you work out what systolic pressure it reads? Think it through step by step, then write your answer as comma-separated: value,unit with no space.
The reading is 156,mmHg
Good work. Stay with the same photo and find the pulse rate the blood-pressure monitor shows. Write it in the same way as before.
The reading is 80,bpm
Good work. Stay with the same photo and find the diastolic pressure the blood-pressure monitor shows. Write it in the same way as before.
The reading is 89,mmHg
